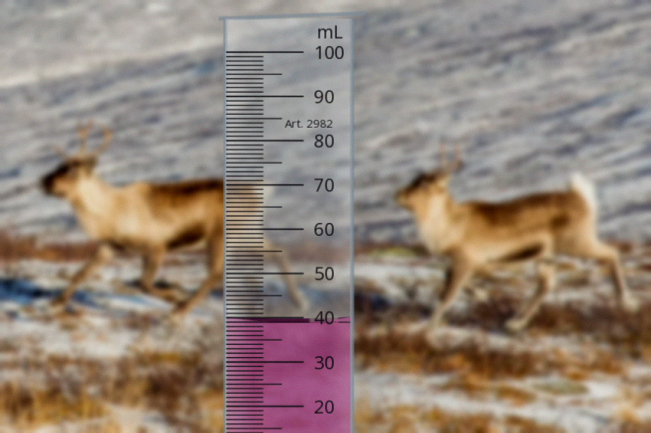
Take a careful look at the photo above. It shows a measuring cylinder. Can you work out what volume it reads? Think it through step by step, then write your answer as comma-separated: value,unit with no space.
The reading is 39,mL
